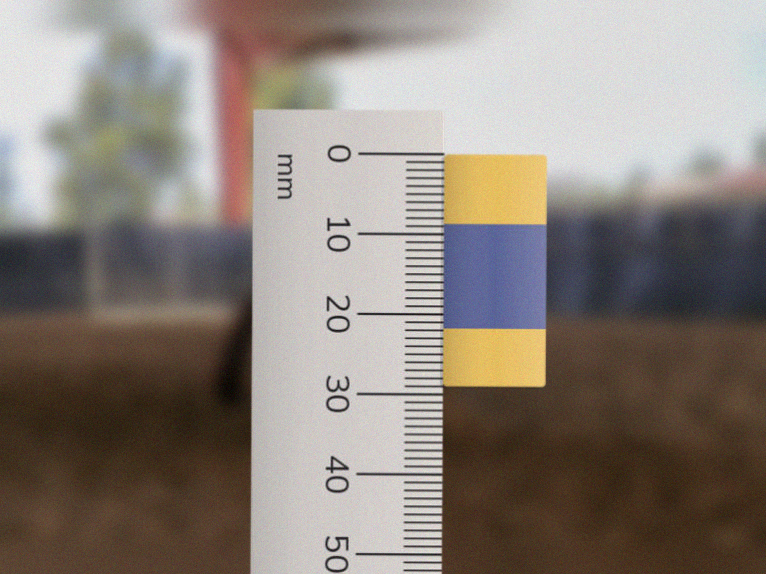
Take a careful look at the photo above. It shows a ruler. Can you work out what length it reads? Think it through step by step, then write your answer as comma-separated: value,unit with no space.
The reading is 29,mm
